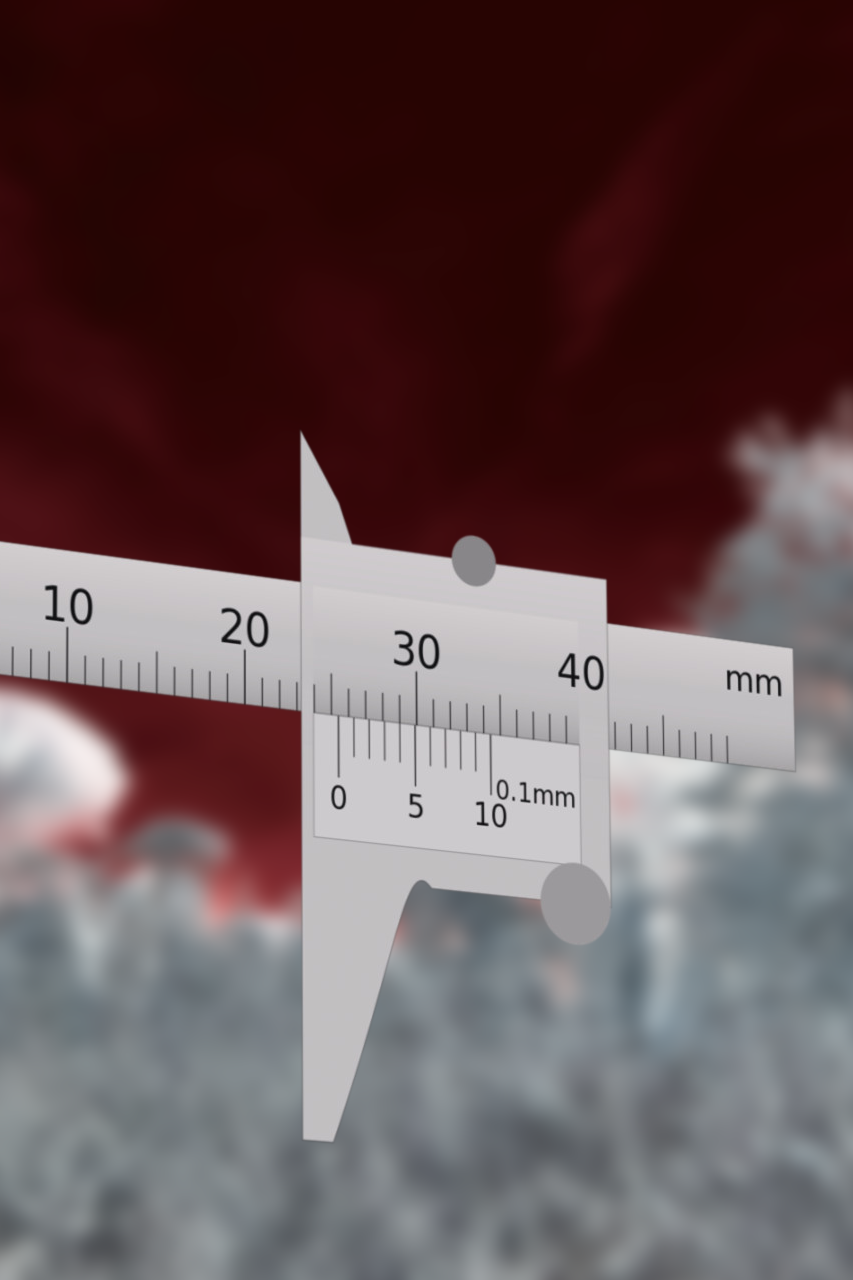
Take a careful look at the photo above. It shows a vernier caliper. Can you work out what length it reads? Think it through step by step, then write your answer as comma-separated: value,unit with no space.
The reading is 25.4,mm
